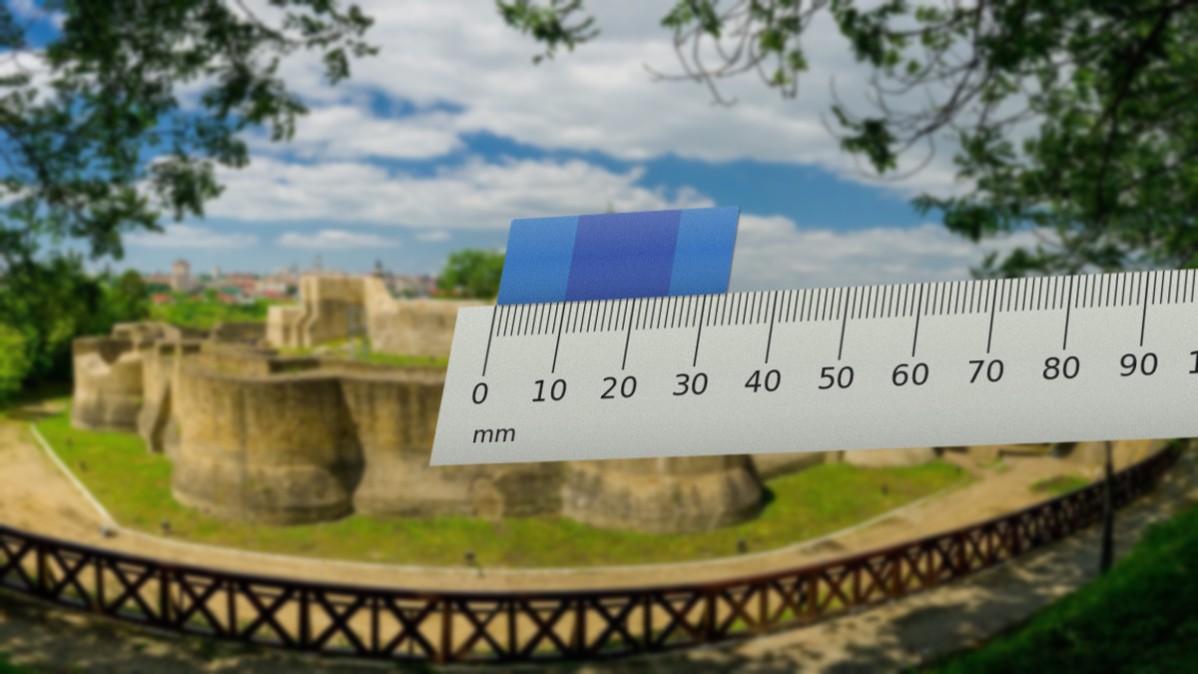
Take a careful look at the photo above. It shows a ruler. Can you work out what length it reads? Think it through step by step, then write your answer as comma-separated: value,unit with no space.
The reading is 33,mm
